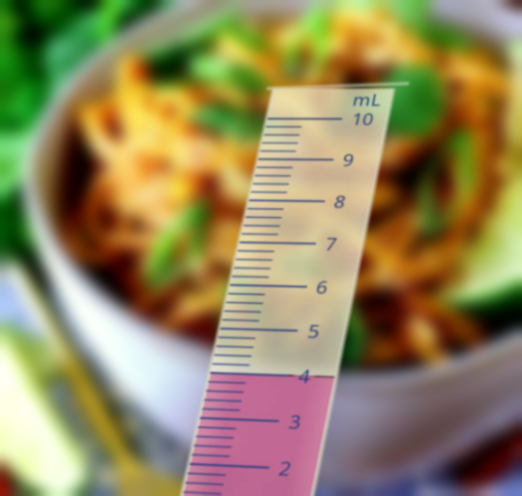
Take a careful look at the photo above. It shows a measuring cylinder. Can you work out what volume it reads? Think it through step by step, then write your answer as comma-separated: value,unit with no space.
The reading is 4,mL
